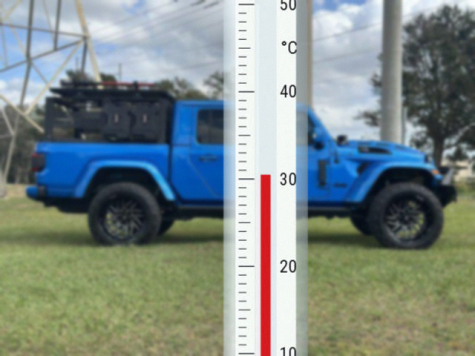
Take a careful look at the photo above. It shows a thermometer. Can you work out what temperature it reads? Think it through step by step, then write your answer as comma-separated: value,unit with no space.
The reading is 30.5,°C
